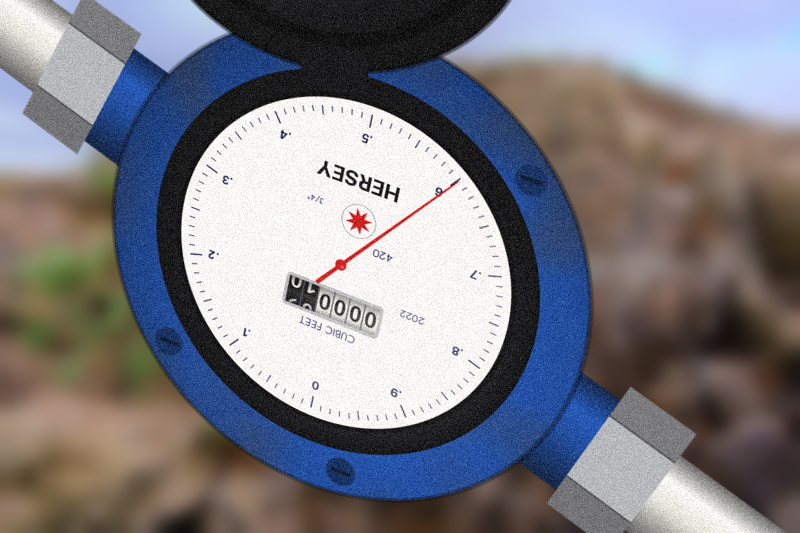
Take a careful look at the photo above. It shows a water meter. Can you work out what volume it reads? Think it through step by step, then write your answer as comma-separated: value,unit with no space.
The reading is 9.60,ft³
